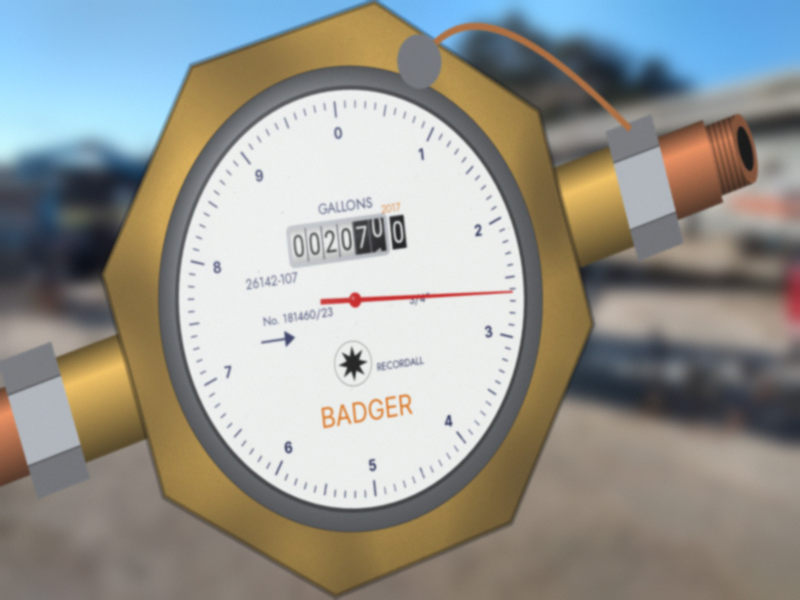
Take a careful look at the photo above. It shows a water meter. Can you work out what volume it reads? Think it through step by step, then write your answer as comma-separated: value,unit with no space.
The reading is 20702.6,gal
